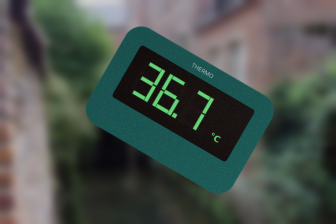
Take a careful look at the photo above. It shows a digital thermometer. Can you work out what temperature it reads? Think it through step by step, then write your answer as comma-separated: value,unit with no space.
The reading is 36.7,°C
